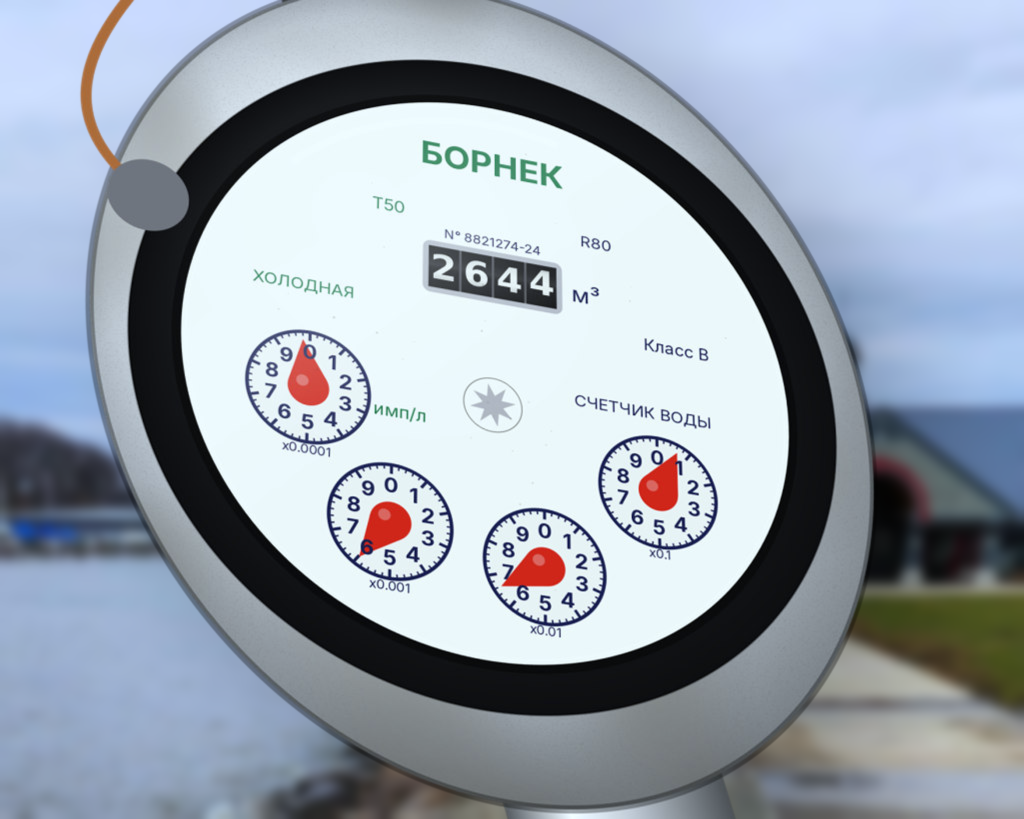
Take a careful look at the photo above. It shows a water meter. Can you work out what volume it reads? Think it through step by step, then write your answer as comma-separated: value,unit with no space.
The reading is 2644.0659,m³
